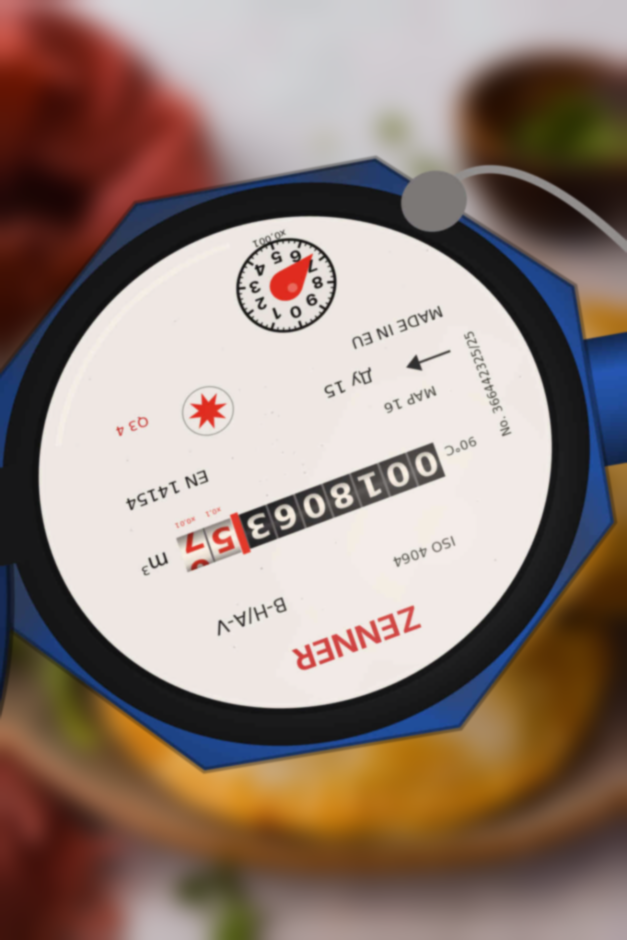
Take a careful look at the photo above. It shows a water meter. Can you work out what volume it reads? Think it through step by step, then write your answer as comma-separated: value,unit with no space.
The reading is 18063.566,m³
